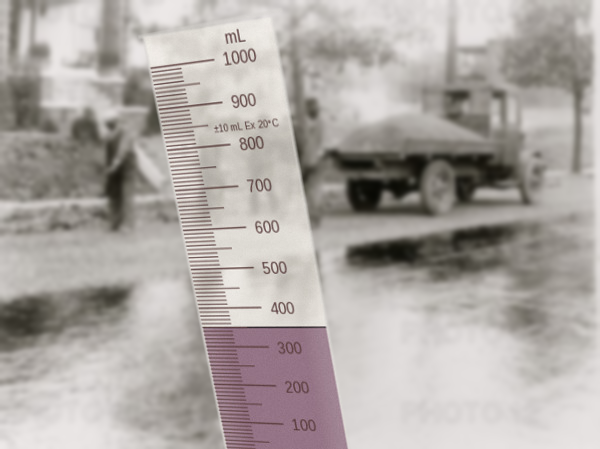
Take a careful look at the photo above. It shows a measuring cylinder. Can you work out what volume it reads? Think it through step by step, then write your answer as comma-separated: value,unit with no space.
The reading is 350,mL
